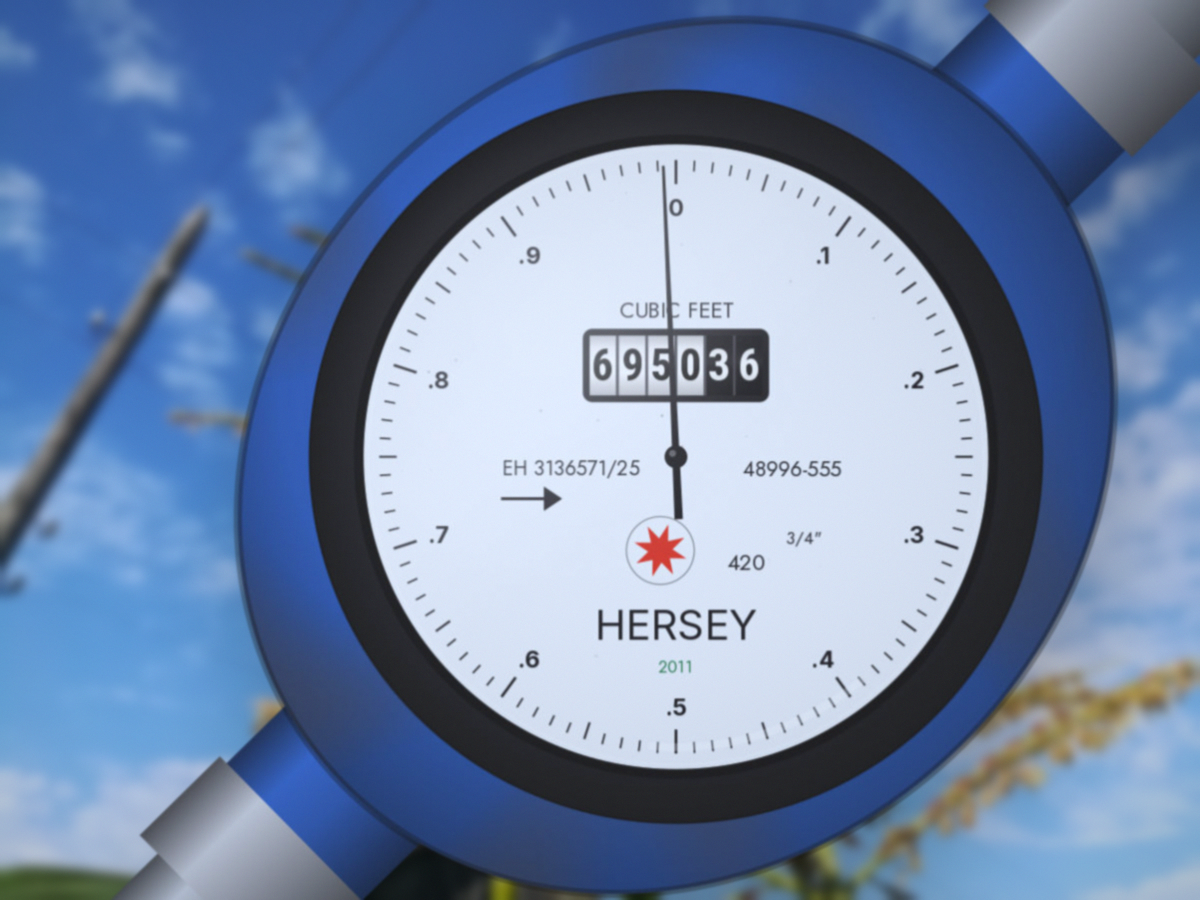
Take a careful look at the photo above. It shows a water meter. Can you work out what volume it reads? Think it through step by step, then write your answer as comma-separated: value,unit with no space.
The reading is 695035.99,ft³
